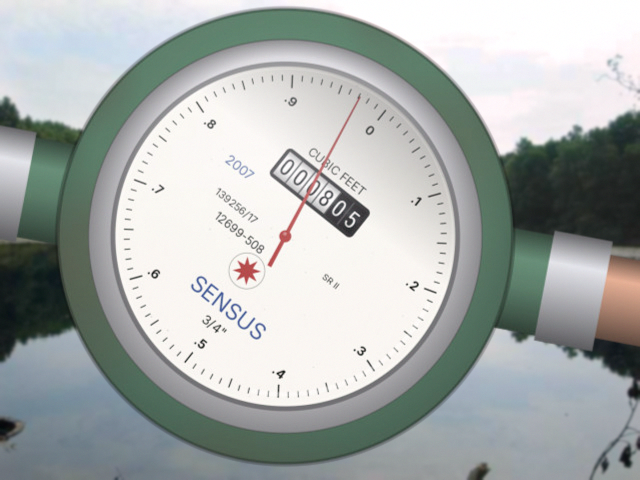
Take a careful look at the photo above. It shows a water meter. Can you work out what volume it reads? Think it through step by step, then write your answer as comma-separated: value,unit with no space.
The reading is 804.97,ft³
